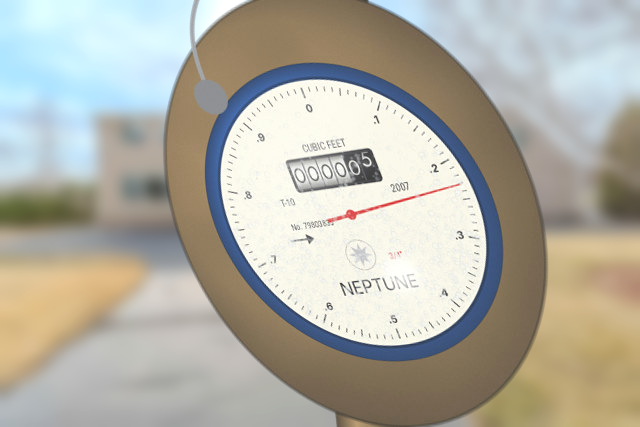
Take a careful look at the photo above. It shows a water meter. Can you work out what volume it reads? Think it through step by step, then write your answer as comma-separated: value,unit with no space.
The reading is 5.23,ft³
